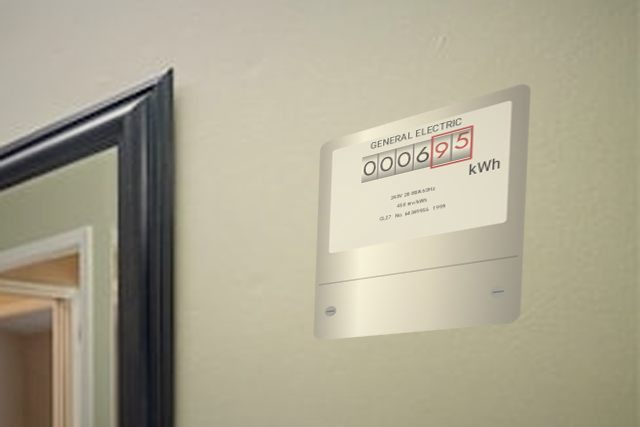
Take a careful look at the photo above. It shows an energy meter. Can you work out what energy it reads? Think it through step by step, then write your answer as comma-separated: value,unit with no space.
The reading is 6.95,kWh
